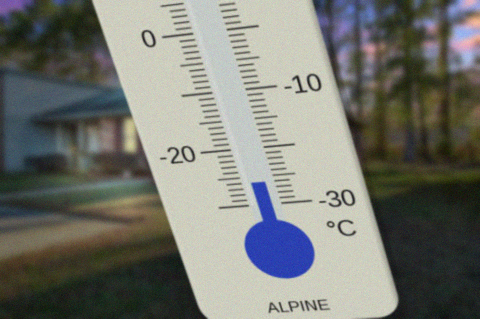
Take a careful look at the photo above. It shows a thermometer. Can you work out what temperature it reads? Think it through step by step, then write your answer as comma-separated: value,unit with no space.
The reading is -26,°C
